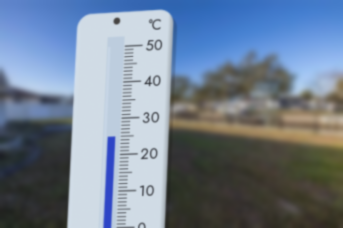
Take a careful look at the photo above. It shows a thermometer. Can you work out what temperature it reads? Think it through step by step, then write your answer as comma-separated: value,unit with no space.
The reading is 25,°C
